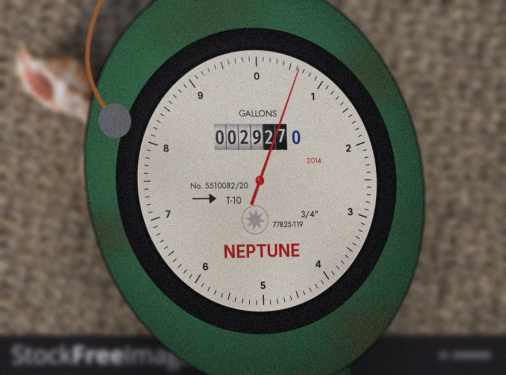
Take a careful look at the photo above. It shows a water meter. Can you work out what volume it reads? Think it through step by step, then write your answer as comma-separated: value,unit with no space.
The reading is 29270.6,gal
